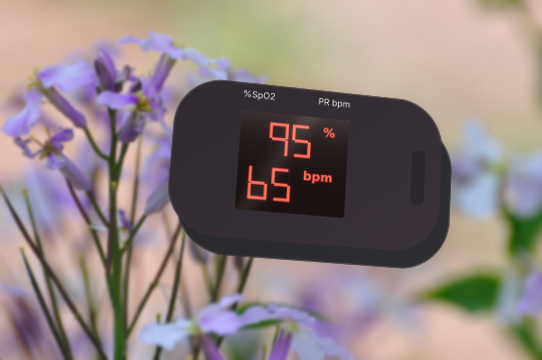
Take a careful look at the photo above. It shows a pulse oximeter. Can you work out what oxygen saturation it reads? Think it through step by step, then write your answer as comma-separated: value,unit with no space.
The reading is 95,%
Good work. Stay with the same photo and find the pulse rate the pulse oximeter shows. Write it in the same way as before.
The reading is 65,bpm
